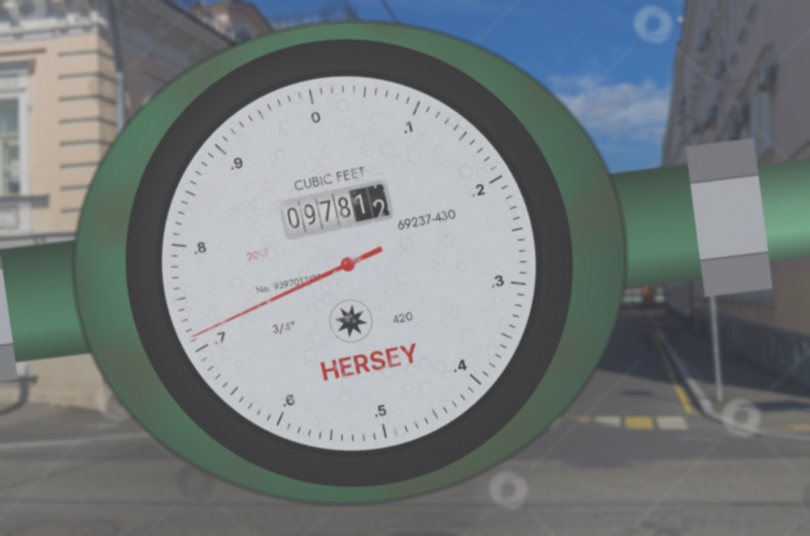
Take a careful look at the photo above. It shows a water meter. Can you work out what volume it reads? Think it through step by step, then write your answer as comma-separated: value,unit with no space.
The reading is 97811.71,ft³
